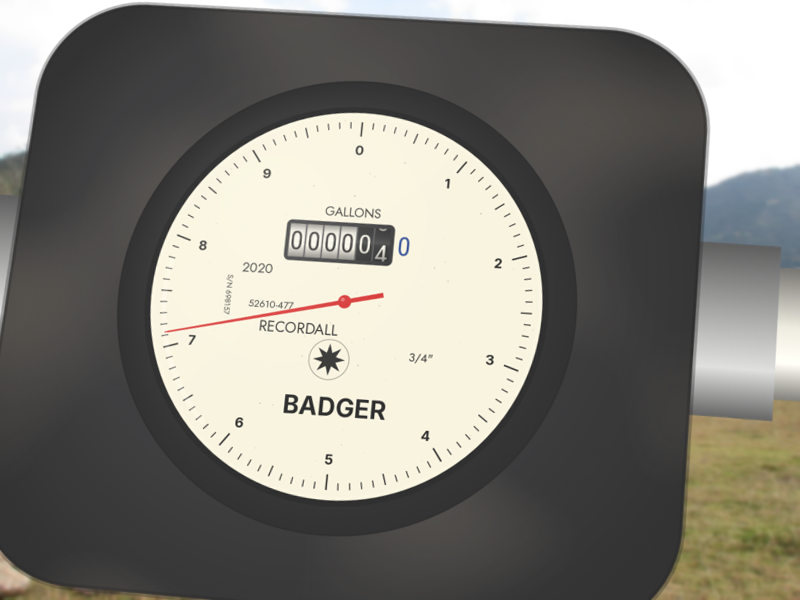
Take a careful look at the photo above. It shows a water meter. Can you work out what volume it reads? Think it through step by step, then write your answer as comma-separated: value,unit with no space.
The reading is 37.1,gal
